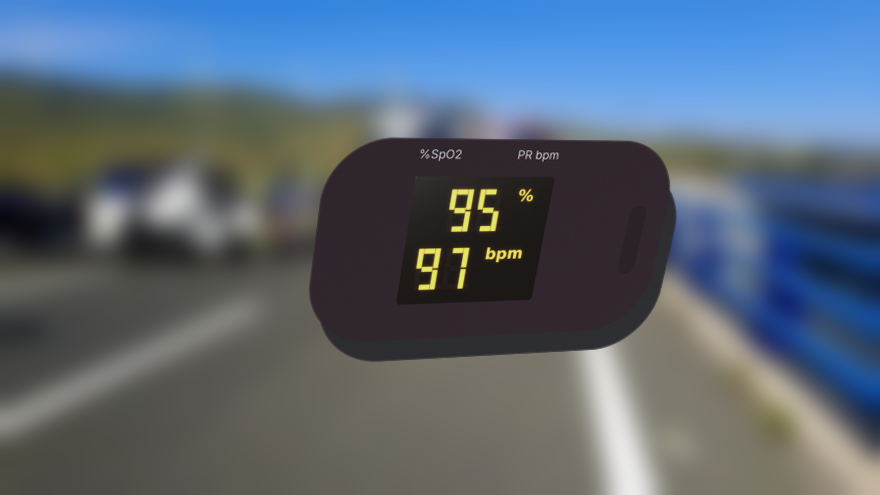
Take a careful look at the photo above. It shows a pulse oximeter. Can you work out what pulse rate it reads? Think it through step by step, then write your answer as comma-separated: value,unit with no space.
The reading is 97,bpm
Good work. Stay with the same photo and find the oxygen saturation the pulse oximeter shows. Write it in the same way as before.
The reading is 95,%
